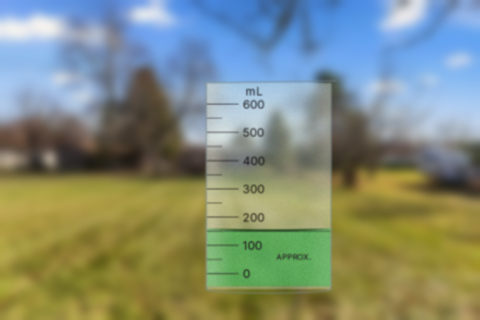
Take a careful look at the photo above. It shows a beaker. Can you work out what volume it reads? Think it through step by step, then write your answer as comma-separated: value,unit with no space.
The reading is 150,mL
